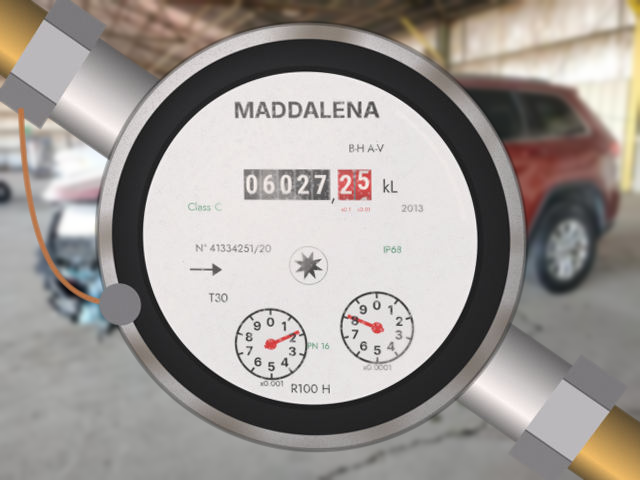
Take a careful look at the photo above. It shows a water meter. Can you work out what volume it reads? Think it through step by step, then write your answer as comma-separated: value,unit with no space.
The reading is 6027.2518,kL
